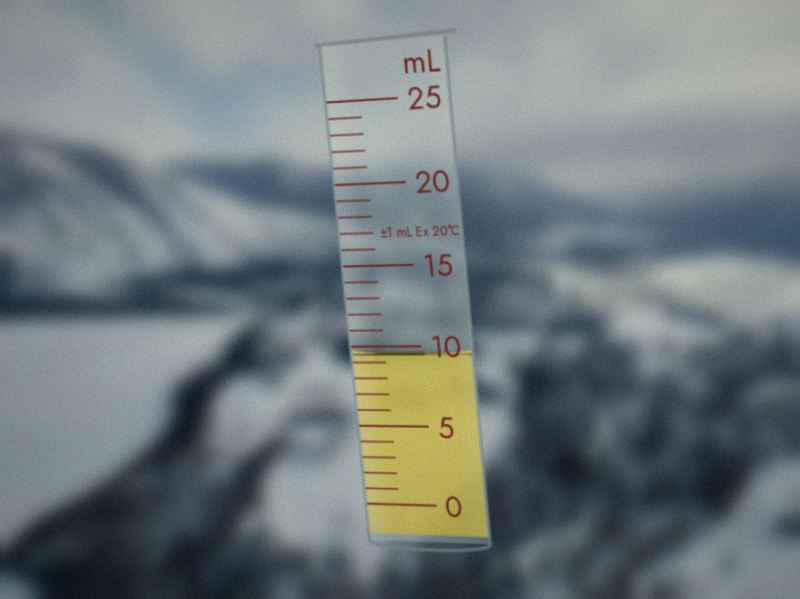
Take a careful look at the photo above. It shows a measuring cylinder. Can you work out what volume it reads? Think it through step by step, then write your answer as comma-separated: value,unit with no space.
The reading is 9.5,mL
